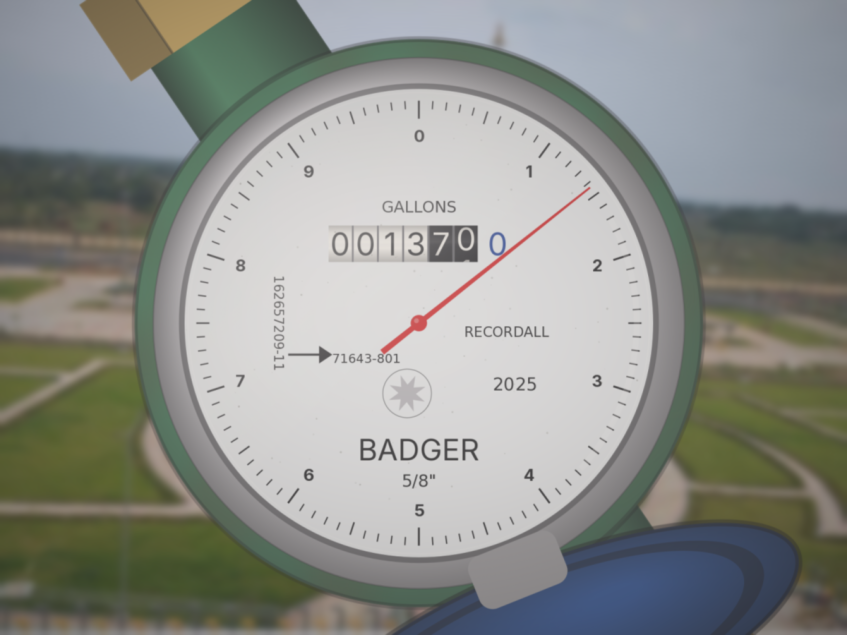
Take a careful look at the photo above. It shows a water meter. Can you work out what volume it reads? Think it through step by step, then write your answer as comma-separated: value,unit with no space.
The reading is 13701.4,gal
